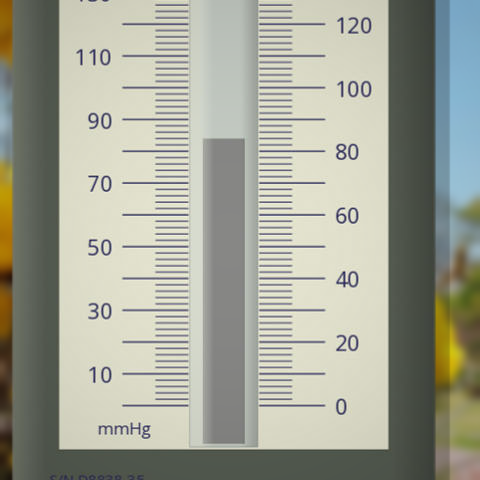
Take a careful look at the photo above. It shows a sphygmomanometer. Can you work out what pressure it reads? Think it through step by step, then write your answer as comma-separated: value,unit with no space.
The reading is 84,mmHg
